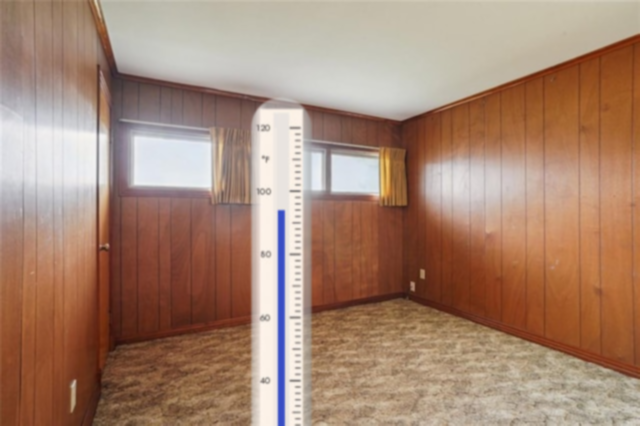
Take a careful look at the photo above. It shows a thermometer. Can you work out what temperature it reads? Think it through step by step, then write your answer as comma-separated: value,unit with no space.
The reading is 94,°F
